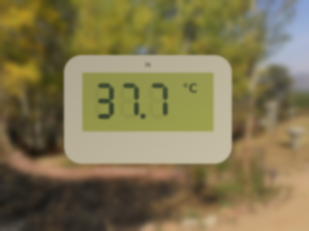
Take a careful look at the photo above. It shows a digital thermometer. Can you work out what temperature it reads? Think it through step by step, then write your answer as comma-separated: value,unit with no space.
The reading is 37.7,°C
